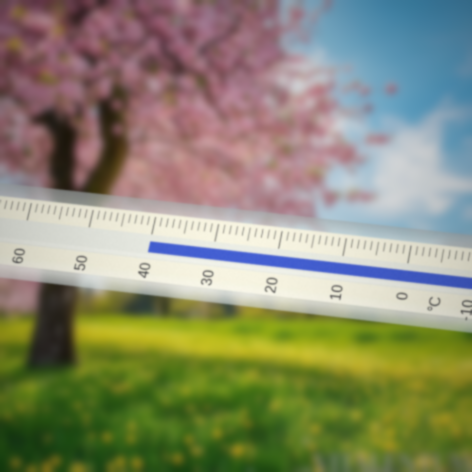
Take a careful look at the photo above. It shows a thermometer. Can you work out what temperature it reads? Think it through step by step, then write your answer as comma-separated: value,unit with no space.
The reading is 40,°C
